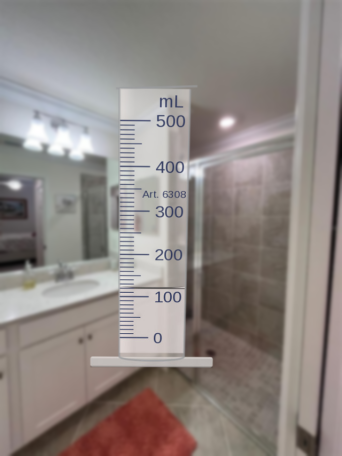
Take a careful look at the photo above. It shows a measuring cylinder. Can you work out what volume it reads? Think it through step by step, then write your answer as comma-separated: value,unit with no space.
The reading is 120,mL
